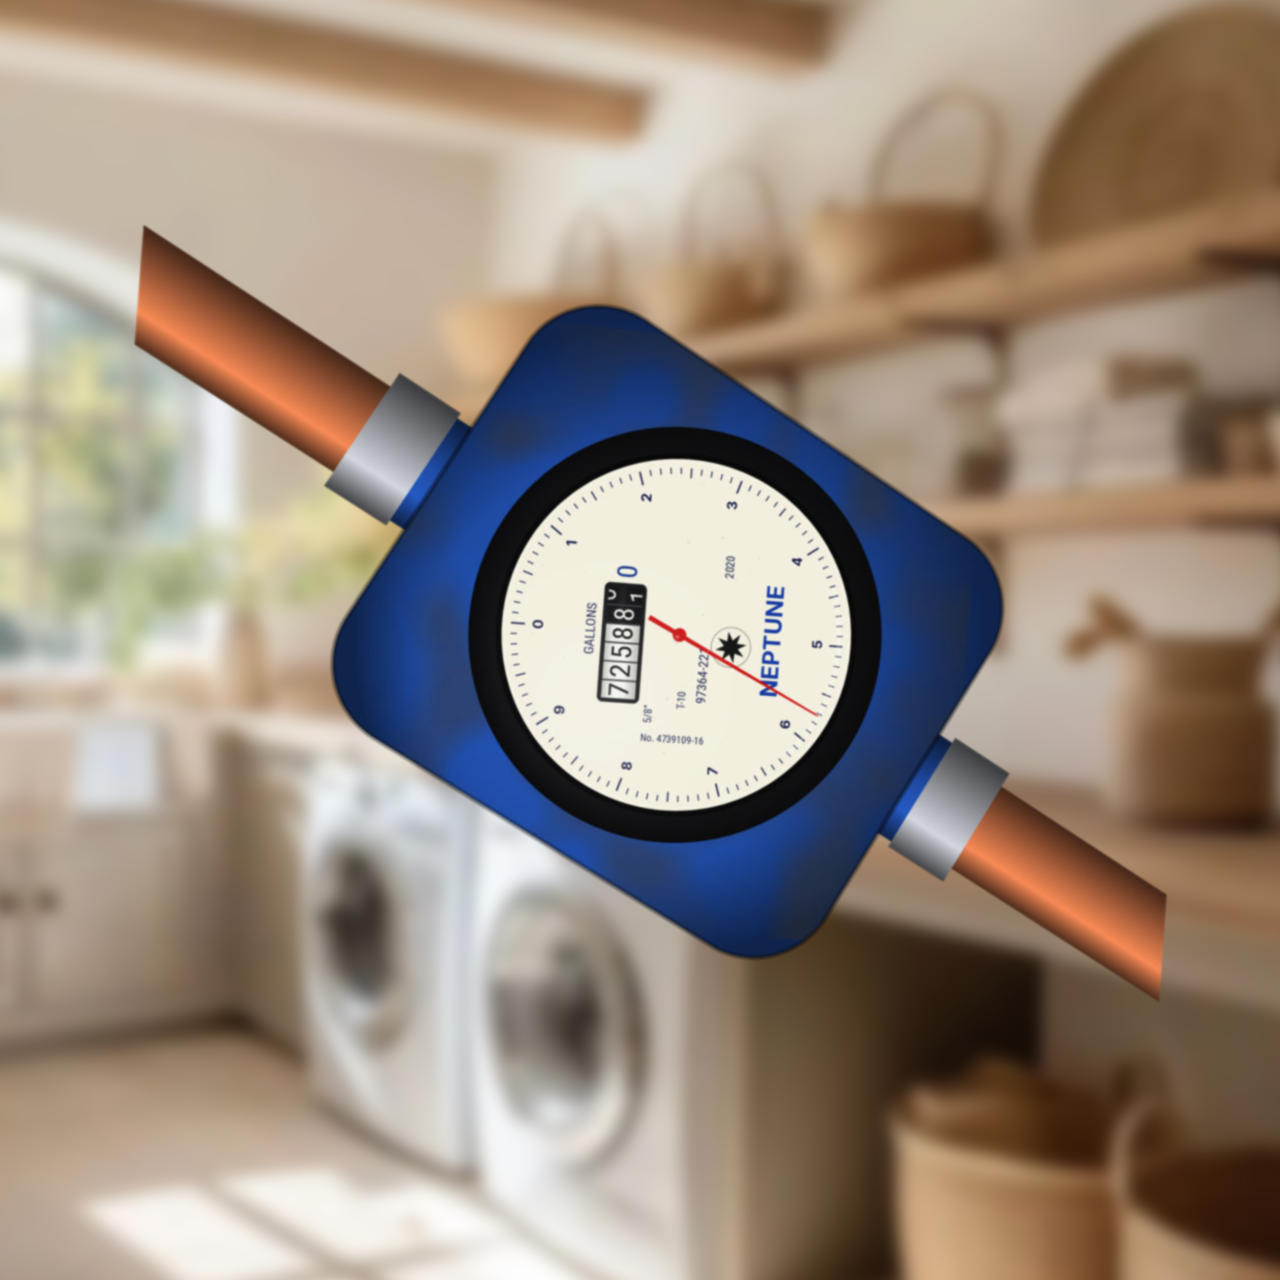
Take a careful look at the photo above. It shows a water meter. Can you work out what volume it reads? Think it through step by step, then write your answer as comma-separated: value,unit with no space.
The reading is 7258805.7,gal
